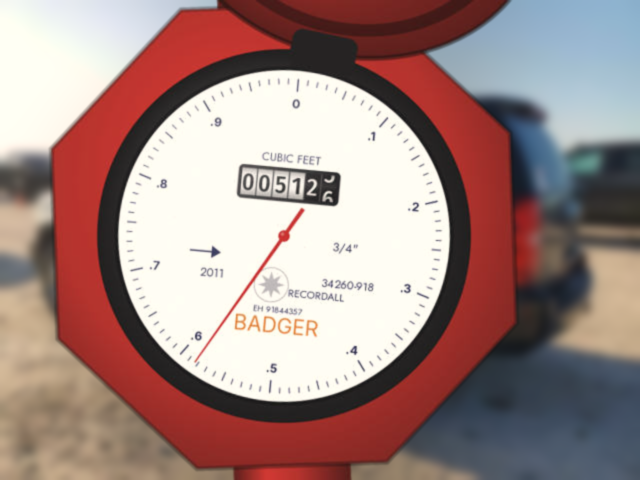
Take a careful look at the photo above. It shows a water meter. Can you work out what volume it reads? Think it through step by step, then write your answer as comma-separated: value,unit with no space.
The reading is 5125.58,ft³
